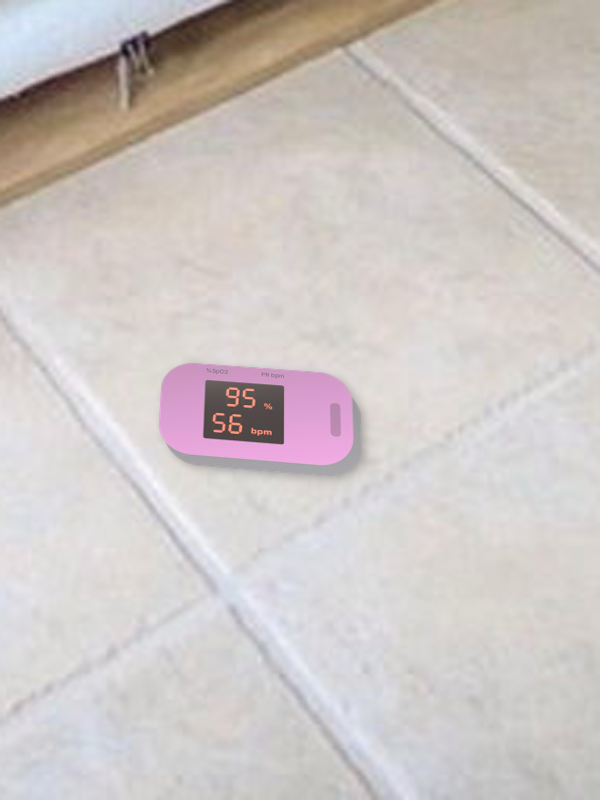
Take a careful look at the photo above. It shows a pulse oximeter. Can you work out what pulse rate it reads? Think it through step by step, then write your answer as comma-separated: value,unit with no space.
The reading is 56,bpm
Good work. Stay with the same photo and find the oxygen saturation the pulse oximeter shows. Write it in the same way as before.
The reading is 95,%
